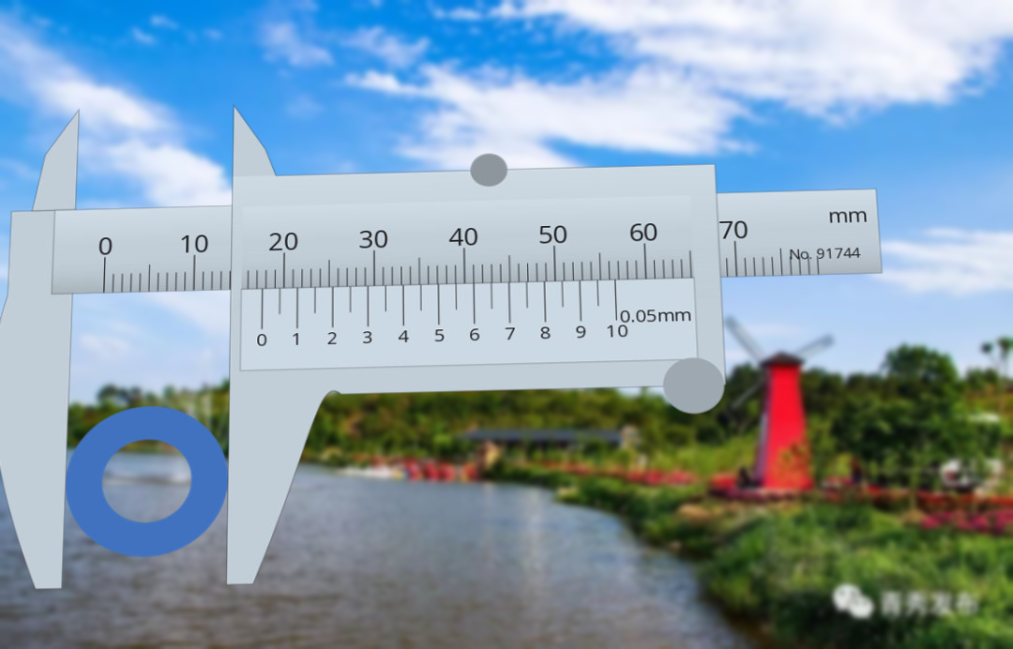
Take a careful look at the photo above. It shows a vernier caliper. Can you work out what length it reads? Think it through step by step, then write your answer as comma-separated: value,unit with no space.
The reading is 17.6,mm
